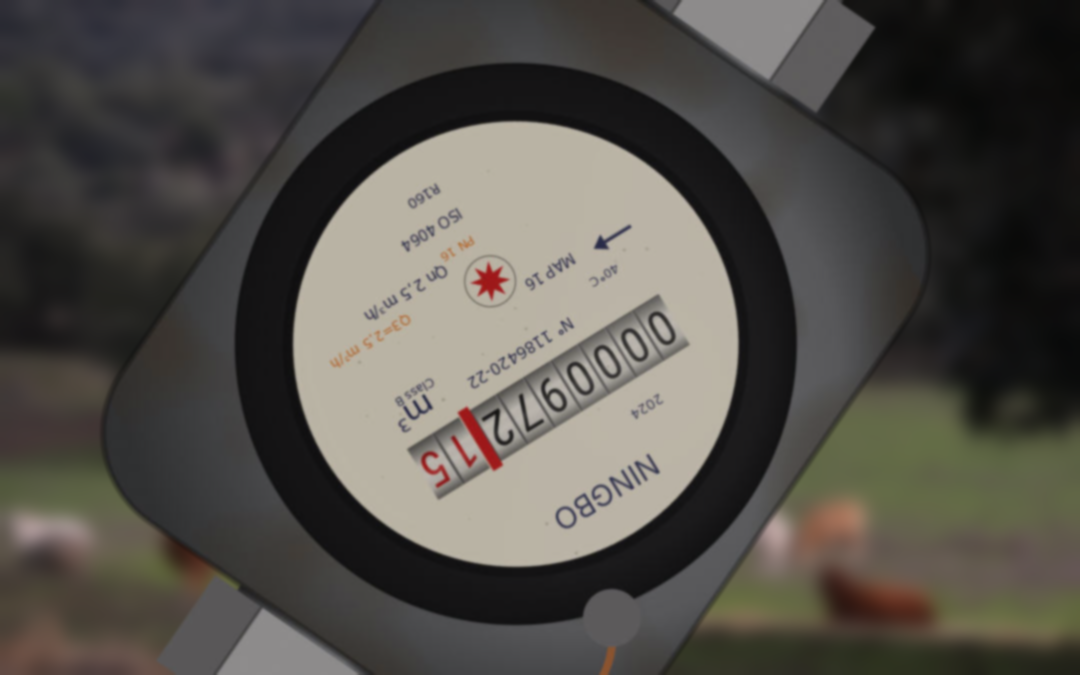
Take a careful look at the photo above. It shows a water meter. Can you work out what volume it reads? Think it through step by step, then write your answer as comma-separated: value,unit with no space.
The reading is 972.15,m³
